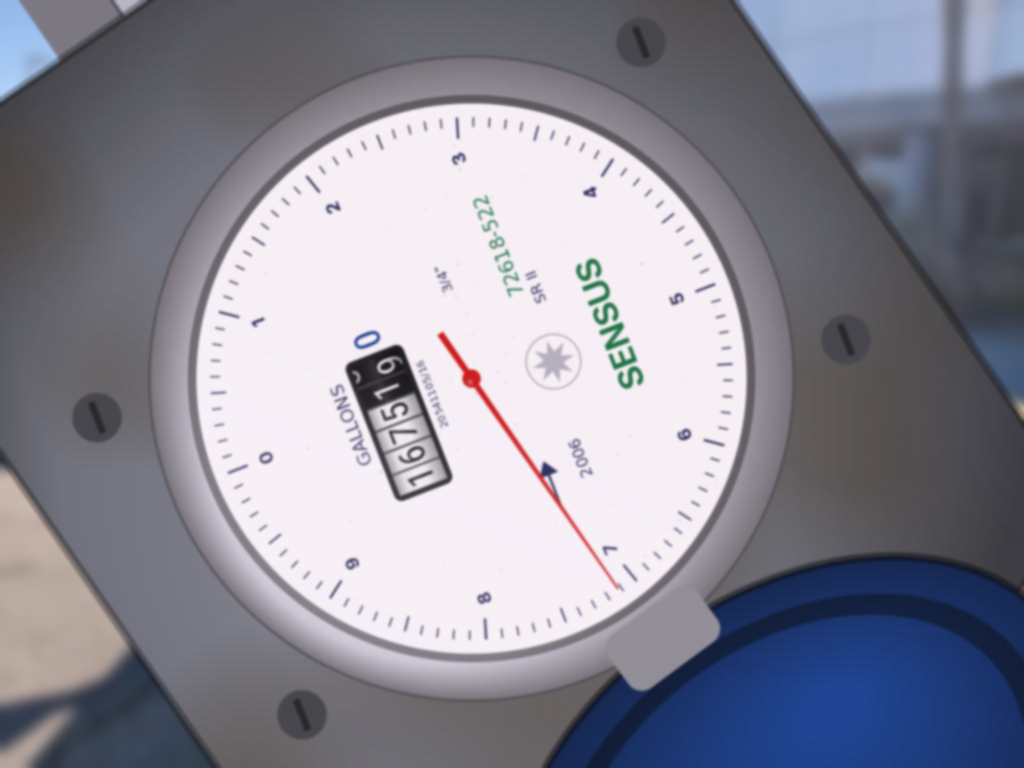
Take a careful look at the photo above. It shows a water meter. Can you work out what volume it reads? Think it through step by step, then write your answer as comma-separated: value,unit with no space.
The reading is 1675187.1,gal
